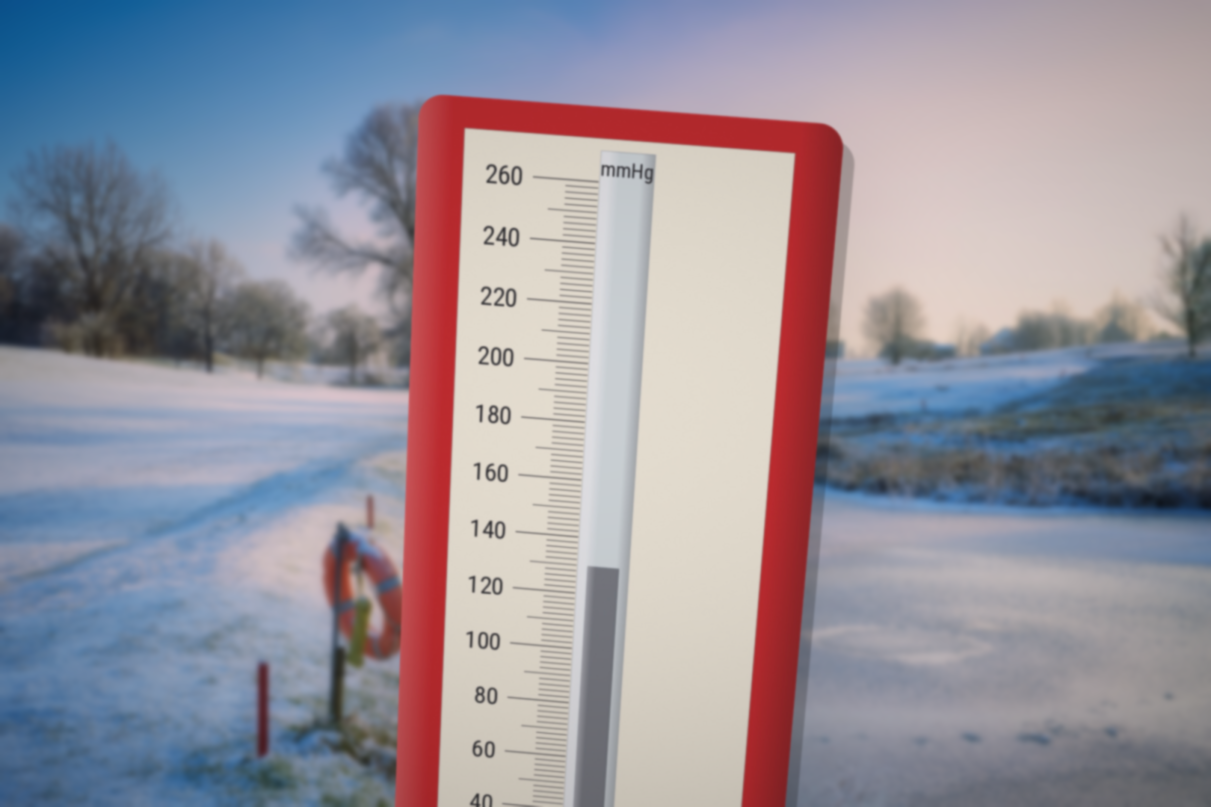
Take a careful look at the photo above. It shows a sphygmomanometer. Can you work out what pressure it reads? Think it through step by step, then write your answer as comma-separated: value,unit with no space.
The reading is 130,mmHg
